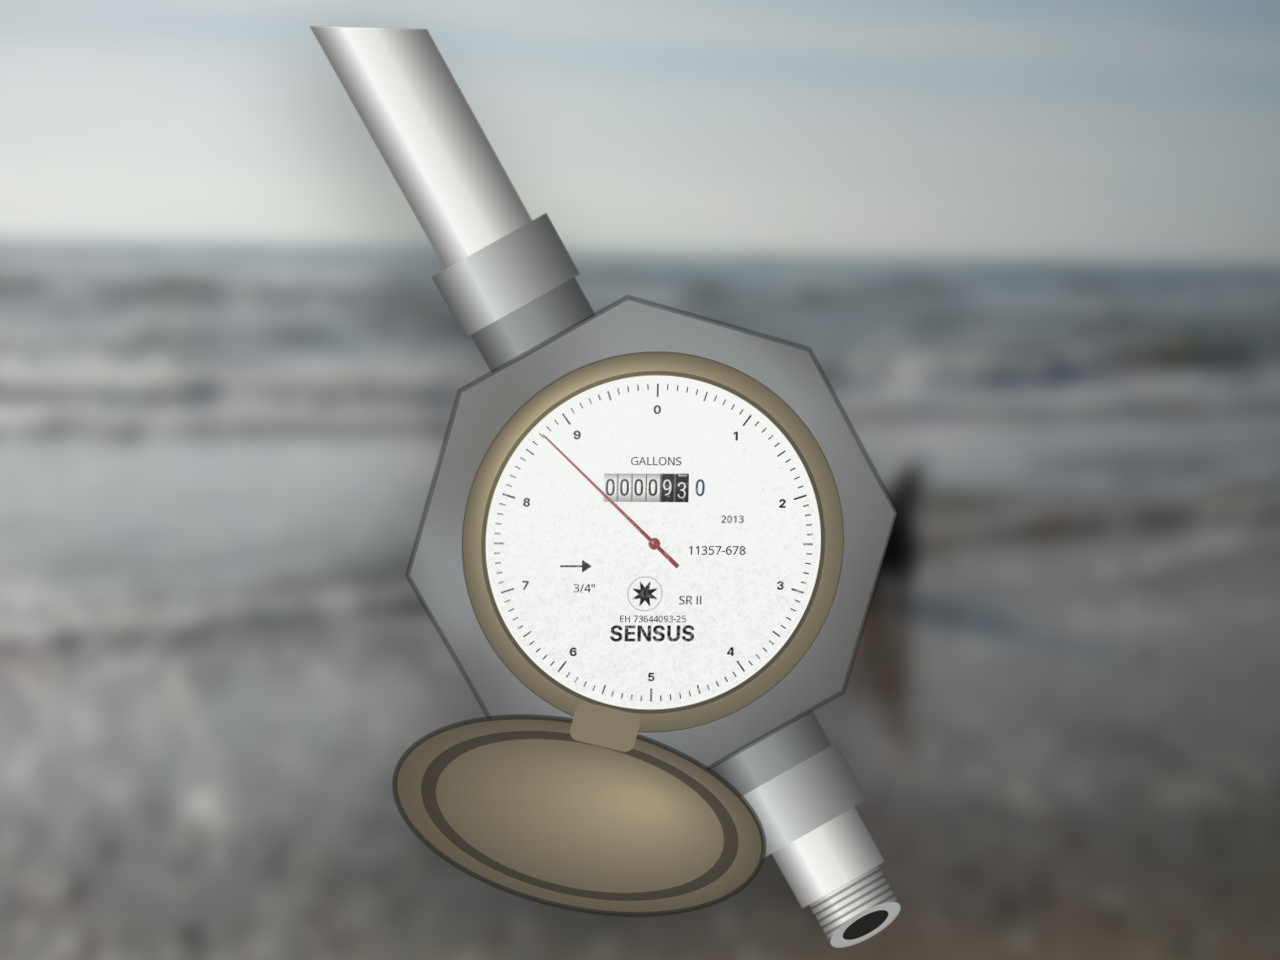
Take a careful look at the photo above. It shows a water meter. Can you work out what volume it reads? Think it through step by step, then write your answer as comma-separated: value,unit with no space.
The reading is 928.7,gal
